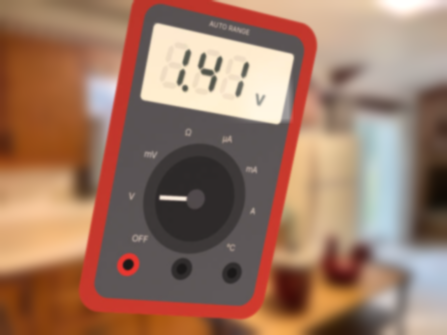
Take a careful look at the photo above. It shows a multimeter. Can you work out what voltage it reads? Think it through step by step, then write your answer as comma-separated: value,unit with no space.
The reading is 1.41,V
